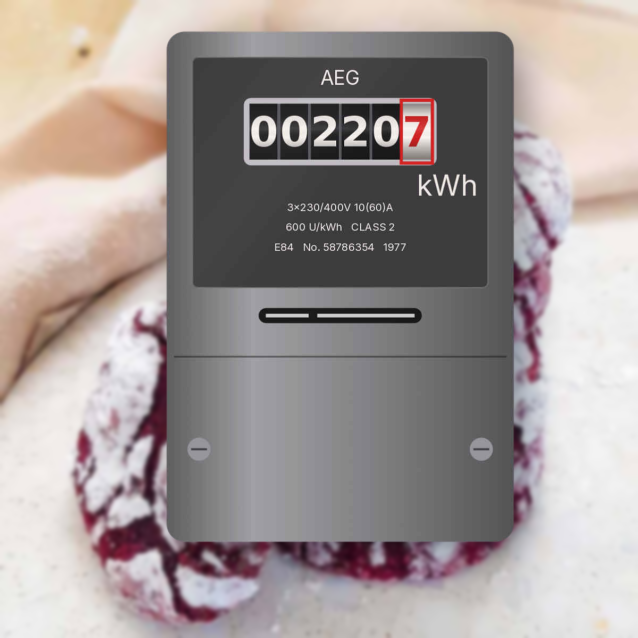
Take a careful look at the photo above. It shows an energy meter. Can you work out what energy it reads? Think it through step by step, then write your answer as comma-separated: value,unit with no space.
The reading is 220.7,kWh
